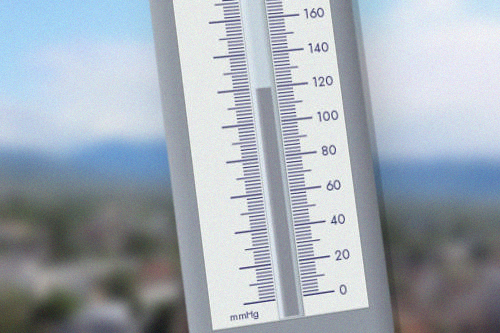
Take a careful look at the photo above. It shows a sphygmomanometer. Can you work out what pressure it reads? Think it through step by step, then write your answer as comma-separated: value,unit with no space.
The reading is 120,mmHg
